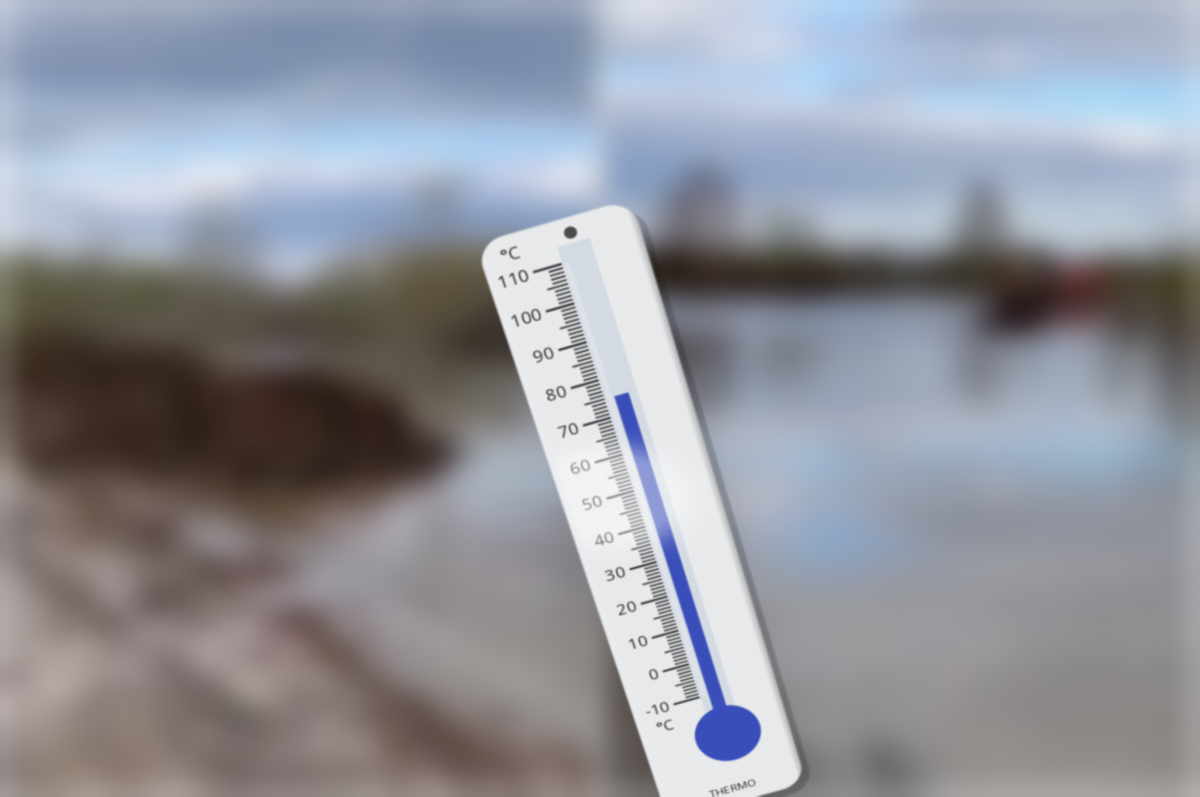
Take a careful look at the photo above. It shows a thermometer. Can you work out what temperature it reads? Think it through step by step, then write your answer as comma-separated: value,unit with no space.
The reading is 75,°C
